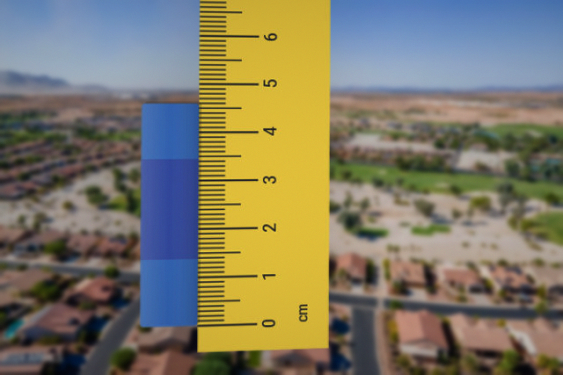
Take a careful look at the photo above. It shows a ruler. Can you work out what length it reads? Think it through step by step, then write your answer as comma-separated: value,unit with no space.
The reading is 4.6,cm
